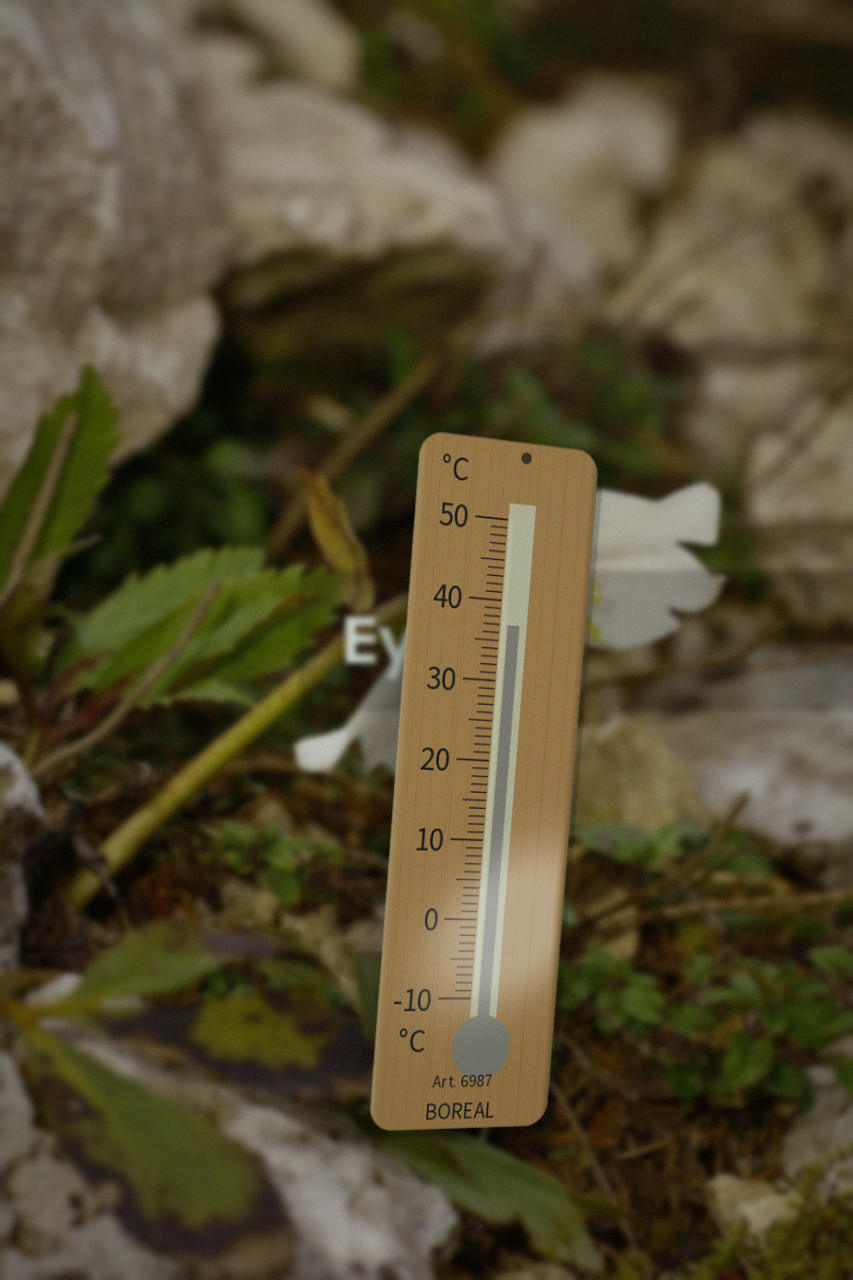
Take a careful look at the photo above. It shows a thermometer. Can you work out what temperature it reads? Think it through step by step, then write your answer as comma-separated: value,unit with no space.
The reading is 37,°C
